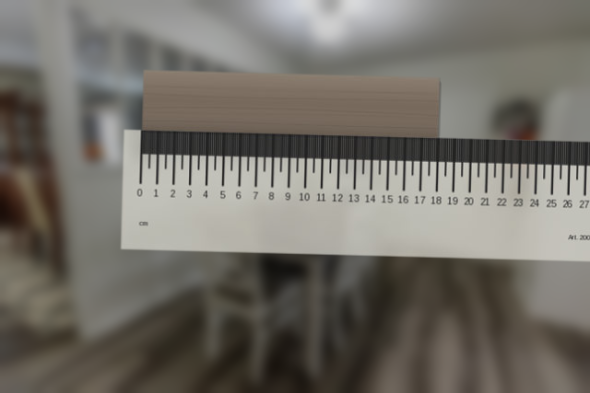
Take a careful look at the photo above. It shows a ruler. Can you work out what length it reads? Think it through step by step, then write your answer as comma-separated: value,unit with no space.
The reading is 18,cm
